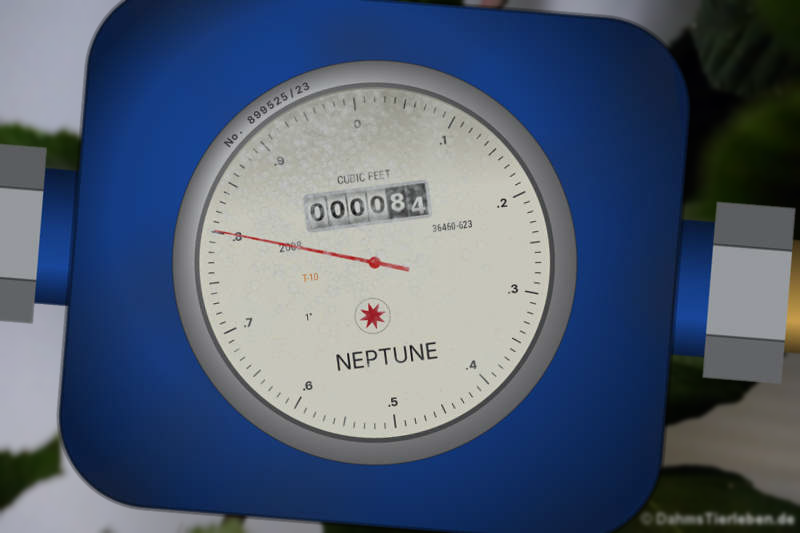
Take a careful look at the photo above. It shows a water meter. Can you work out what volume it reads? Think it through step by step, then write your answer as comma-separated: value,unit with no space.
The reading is 83.80,ft³
